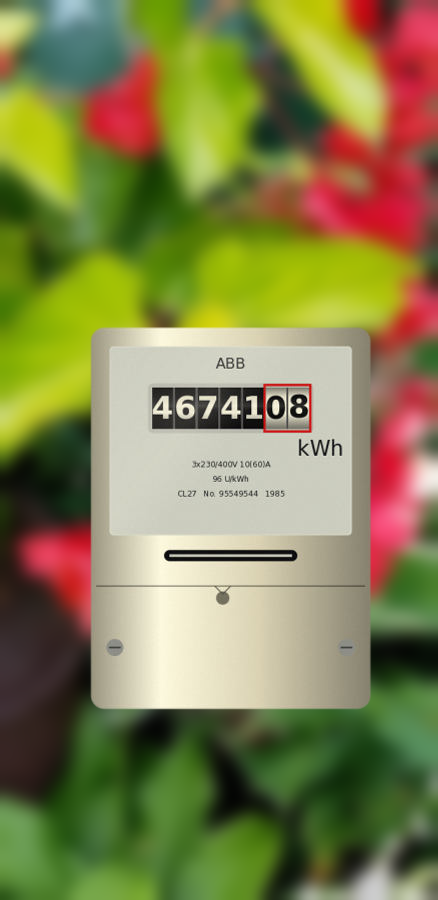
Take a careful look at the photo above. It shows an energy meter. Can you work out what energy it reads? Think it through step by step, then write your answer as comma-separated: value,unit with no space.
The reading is 46741.08,kWh
